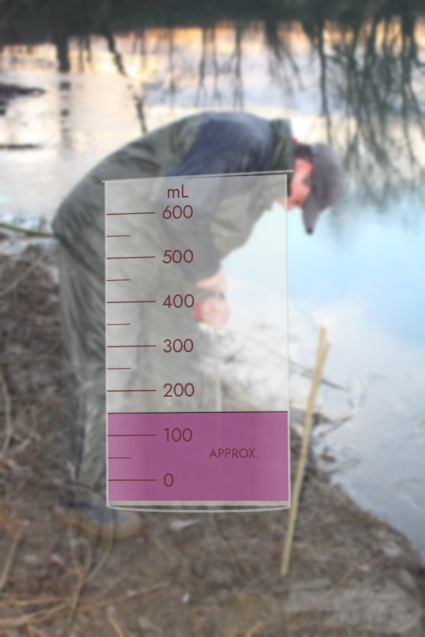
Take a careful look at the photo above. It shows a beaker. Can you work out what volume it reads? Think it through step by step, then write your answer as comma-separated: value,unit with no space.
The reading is 150,mL
